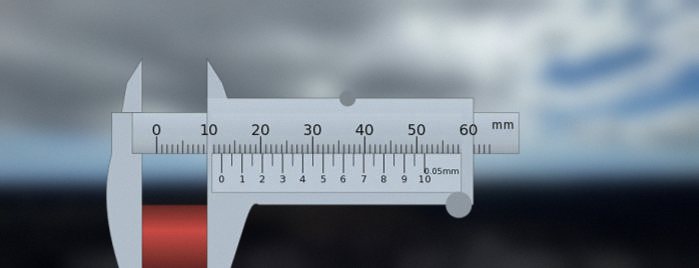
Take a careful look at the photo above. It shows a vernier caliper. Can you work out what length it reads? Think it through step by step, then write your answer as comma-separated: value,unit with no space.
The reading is 12.5,mm
